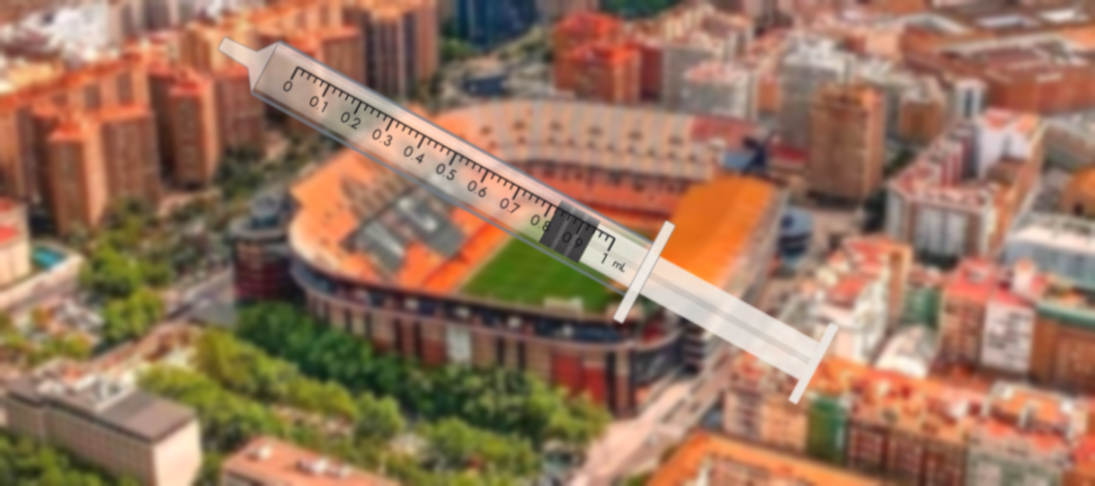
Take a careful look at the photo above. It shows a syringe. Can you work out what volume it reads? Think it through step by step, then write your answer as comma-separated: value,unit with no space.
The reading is 0.82,mL
